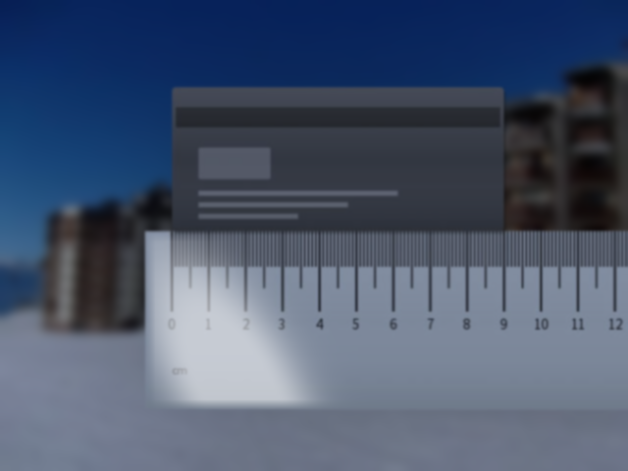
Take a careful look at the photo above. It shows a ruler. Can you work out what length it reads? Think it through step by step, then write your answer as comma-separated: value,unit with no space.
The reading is 9,cm
